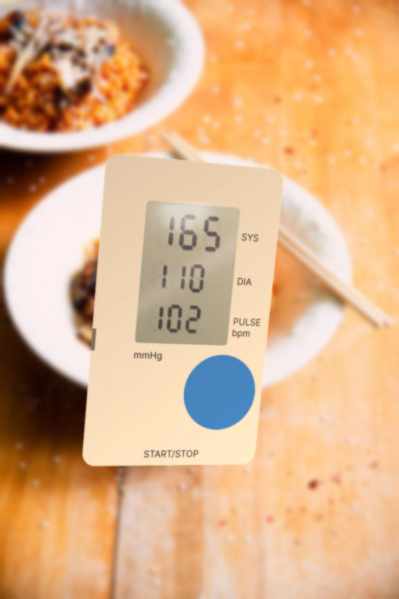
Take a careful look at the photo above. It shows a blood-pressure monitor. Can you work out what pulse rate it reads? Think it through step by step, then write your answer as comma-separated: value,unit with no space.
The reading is 102,bpm
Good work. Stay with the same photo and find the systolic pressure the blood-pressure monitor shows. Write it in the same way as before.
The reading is 165,mmHg
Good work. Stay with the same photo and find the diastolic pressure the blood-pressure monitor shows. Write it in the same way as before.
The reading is 110,mmHg
